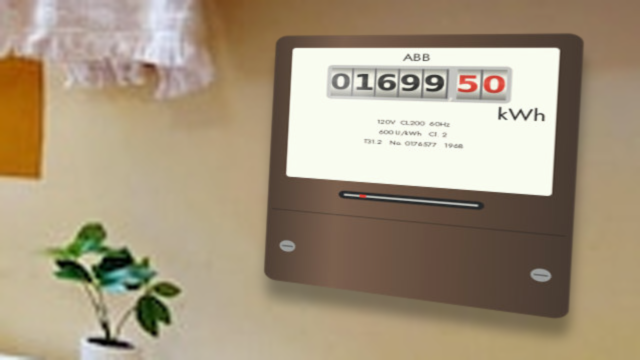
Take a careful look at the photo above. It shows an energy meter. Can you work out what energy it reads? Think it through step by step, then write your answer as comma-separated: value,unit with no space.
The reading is 1699.50,kWh
